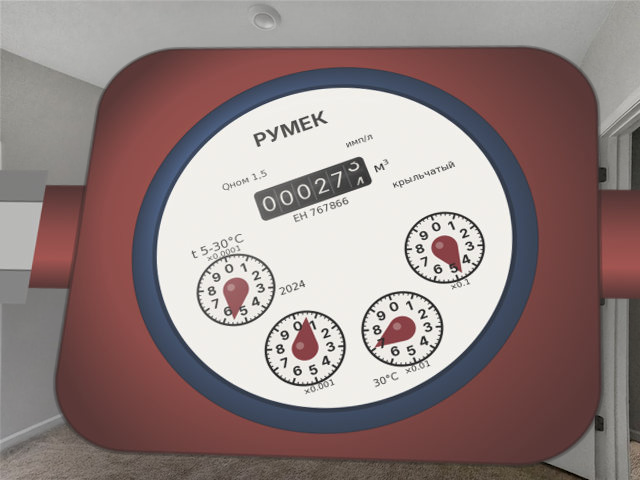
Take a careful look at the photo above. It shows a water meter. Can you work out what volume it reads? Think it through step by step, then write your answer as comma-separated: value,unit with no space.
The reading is 273.4705,m³
